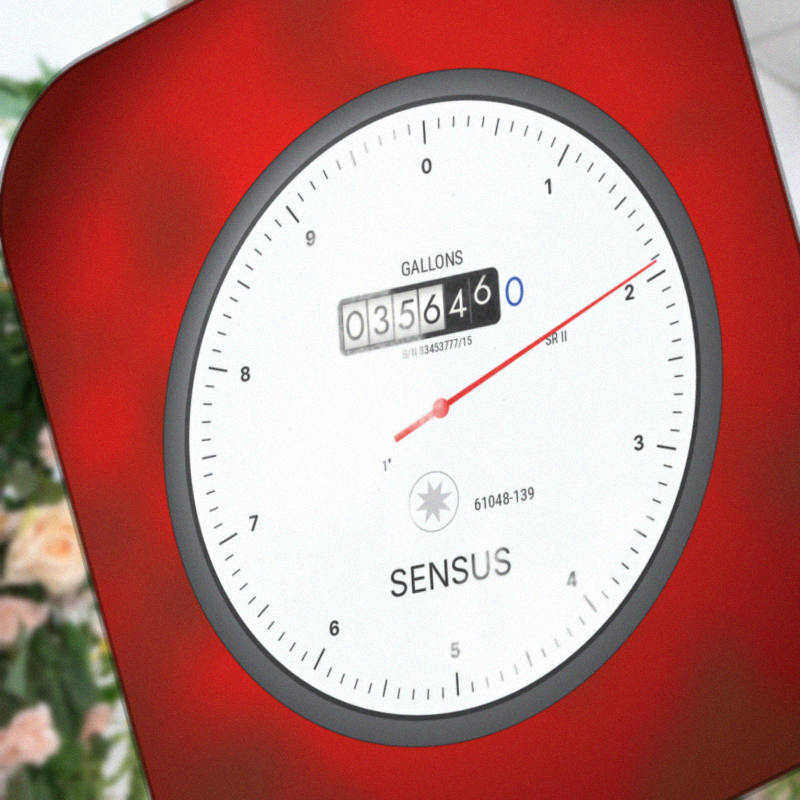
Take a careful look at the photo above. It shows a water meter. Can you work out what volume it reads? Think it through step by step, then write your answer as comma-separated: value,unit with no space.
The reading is 356461.9,gal
